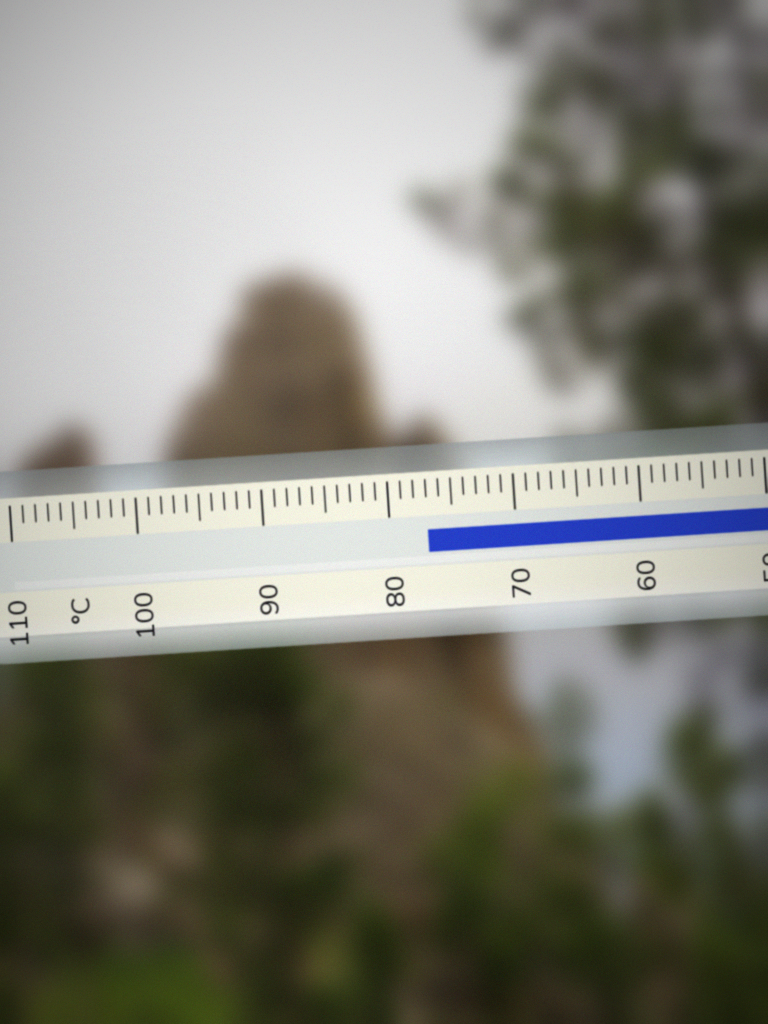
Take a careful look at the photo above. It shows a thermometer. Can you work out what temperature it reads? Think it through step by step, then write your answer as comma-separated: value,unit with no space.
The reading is 77,°C
